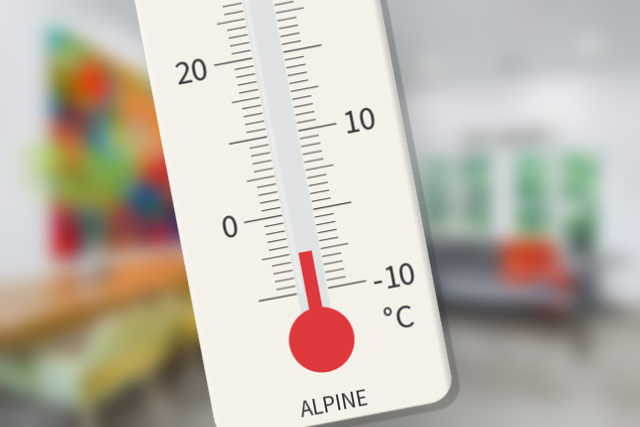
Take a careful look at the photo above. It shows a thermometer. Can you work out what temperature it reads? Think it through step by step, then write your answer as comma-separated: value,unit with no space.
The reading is -5,°C
